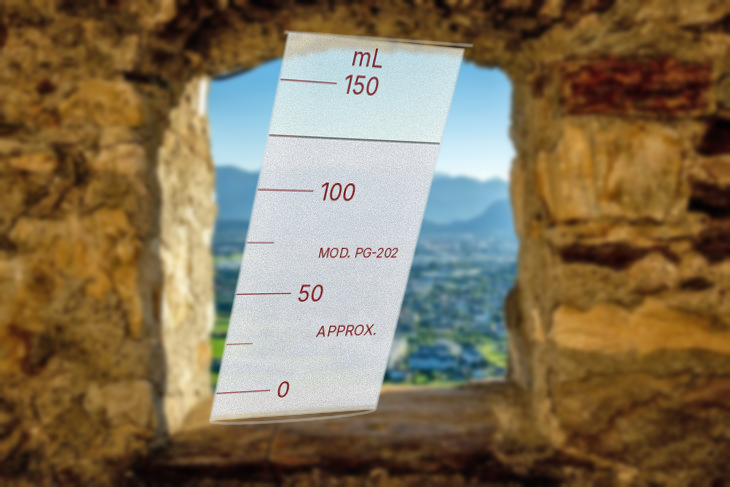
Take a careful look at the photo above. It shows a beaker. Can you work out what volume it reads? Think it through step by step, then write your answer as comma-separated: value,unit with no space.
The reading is 125,mL
